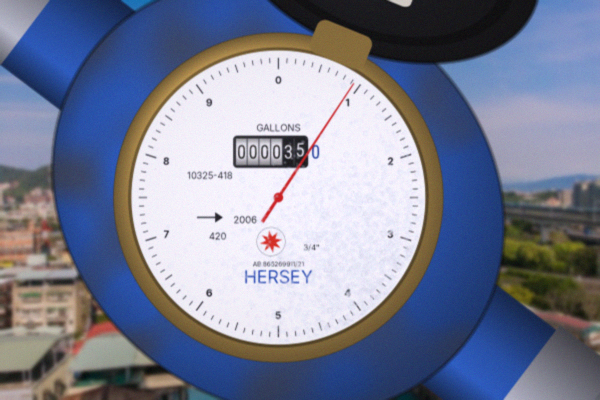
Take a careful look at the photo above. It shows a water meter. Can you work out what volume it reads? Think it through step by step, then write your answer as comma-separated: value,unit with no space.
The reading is 350.9,gal
